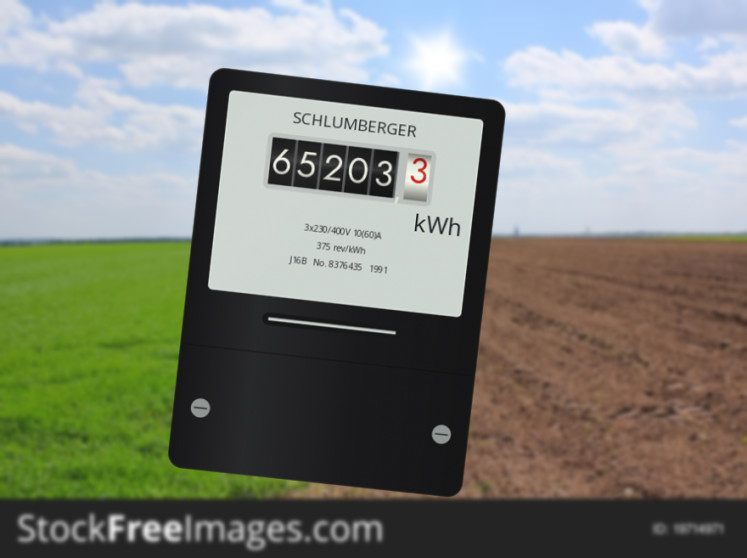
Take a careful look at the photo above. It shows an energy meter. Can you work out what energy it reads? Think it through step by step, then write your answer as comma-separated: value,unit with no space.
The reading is 65203.3,kWh
